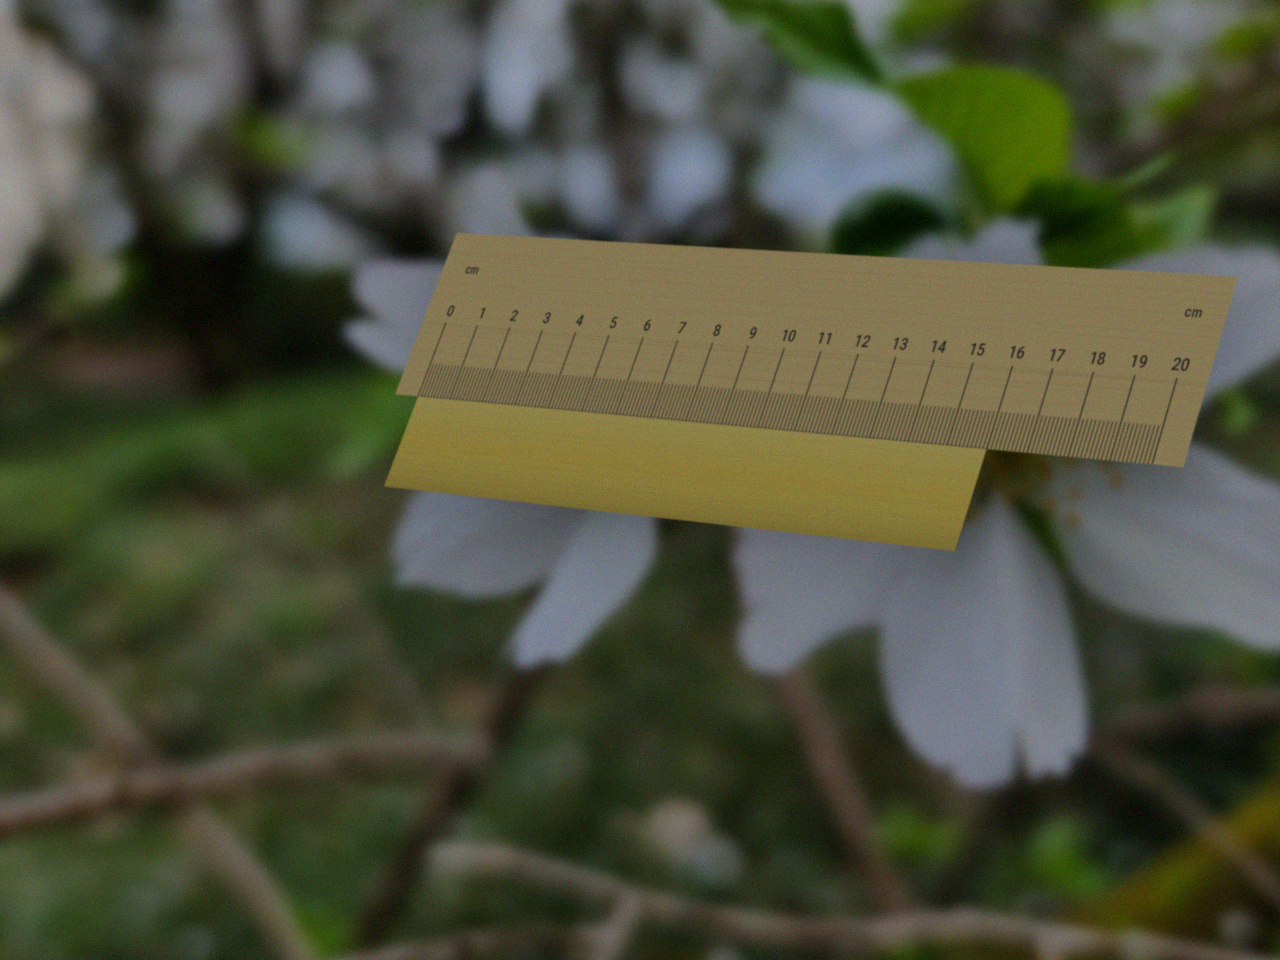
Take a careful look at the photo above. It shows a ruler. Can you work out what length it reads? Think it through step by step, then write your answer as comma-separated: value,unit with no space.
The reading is 16,cm
